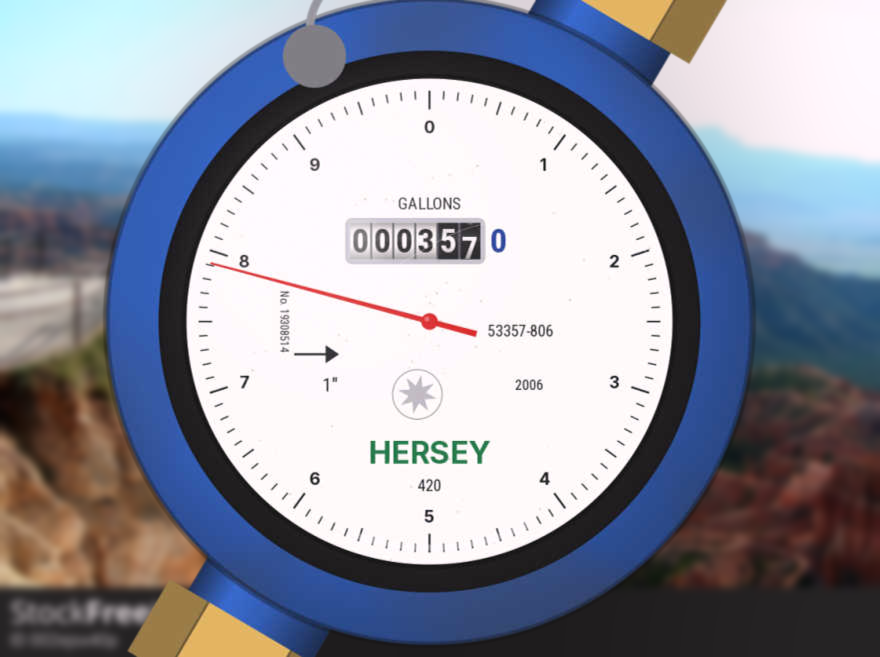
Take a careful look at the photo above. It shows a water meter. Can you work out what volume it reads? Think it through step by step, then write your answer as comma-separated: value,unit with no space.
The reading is 3567.9,gal
